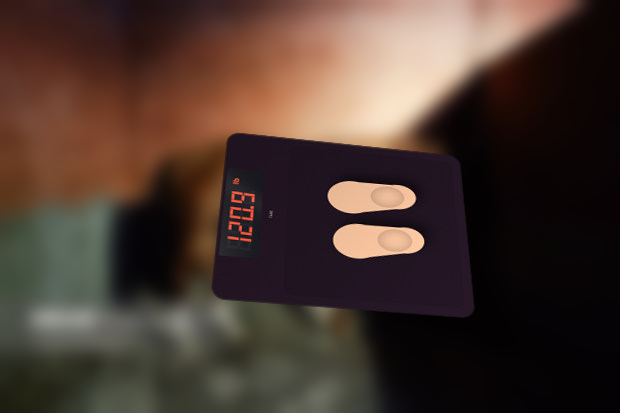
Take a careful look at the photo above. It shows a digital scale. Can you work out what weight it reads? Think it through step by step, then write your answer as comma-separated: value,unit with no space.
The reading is 120.9,lb
